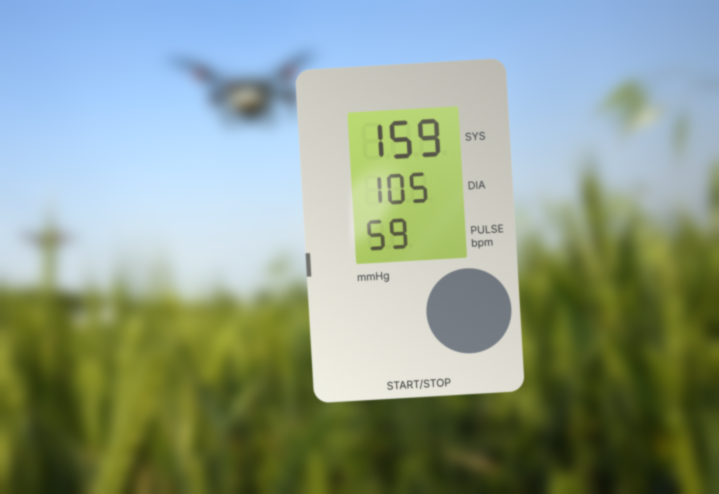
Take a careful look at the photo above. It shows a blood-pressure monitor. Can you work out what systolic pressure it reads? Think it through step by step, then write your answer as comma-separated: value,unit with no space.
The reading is 159,mmHg
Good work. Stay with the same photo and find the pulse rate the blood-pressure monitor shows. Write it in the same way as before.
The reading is 59,bpm
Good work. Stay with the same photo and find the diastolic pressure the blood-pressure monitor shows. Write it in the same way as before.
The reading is 105,mmHg
